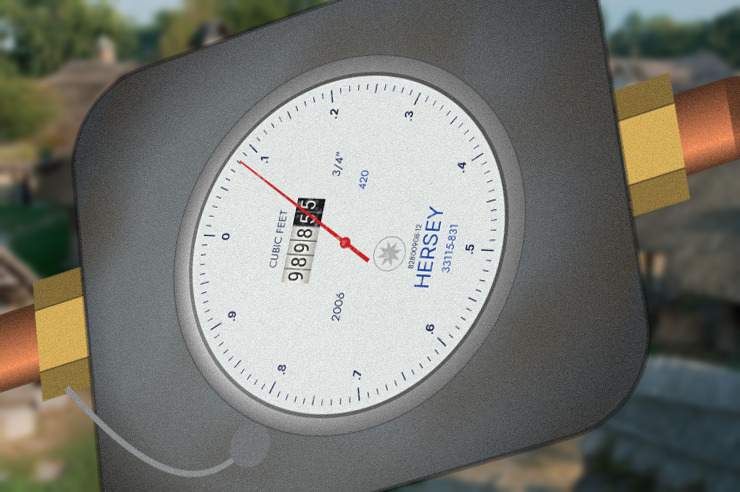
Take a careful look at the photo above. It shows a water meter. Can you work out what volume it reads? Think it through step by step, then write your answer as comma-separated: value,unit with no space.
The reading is 989855.08,ft³
